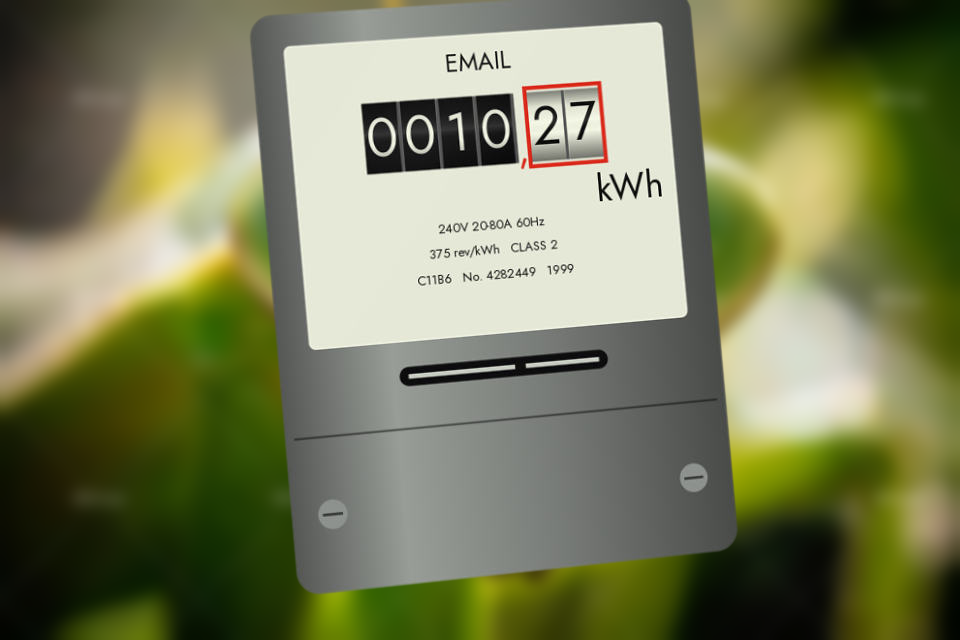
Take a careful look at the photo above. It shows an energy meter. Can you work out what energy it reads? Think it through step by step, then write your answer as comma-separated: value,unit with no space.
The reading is 10.27,kWh
